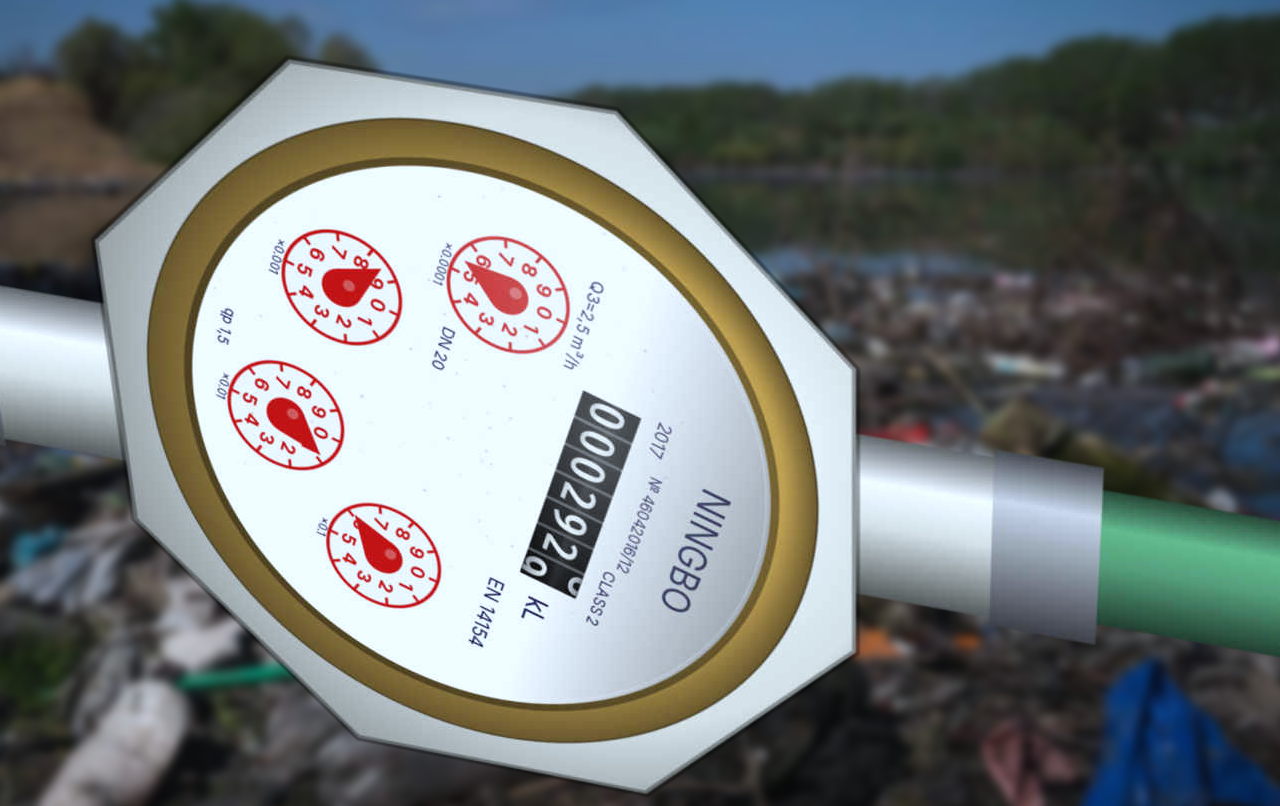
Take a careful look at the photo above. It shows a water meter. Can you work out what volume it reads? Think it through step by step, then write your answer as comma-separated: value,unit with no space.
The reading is 2928.6085,kL
